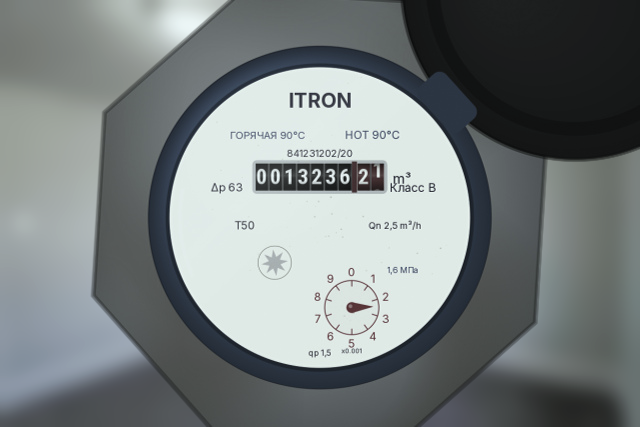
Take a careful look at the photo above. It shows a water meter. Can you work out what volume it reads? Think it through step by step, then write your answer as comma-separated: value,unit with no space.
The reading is 13236.212,m³
